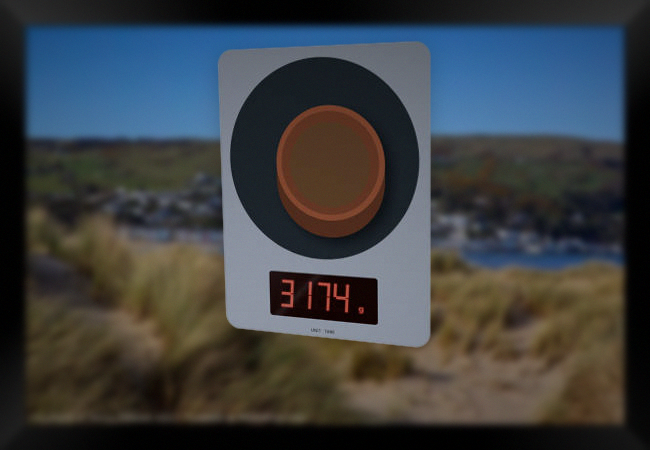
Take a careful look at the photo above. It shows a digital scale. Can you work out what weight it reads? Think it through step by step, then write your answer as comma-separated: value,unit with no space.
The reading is 3174,g
